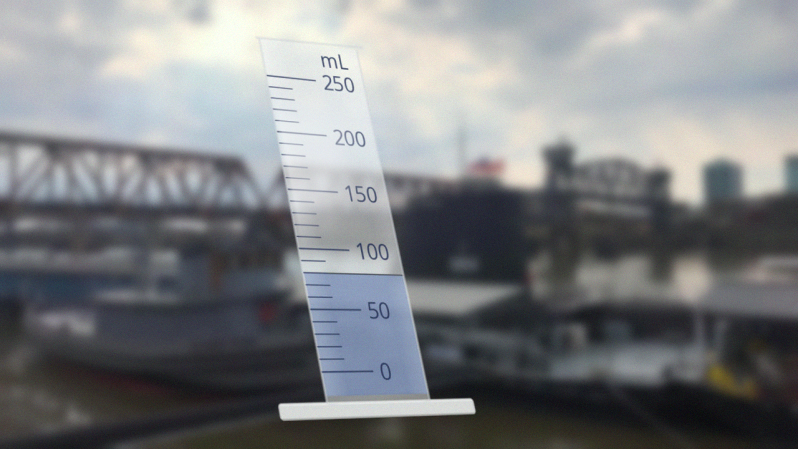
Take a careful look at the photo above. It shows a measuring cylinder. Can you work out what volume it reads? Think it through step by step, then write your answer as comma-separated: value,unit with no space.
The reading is 80,mL
